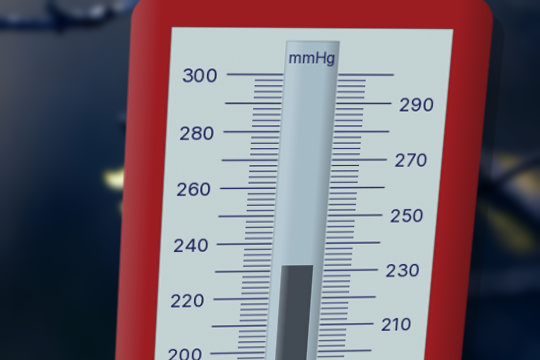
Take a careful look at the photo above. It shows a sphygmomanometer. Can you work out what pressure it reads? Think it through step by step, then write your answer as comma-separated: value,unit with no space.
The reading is 232,mmHg
